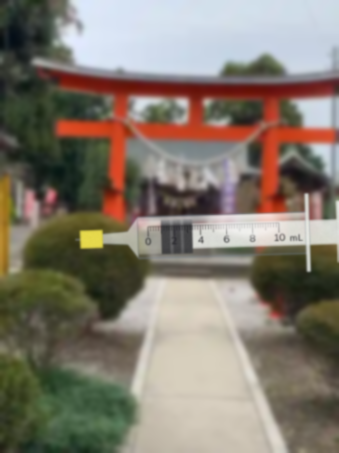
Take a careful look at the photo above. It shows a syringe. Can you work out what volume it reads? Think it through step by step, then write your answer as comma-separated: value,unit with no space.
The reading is 1,mL
